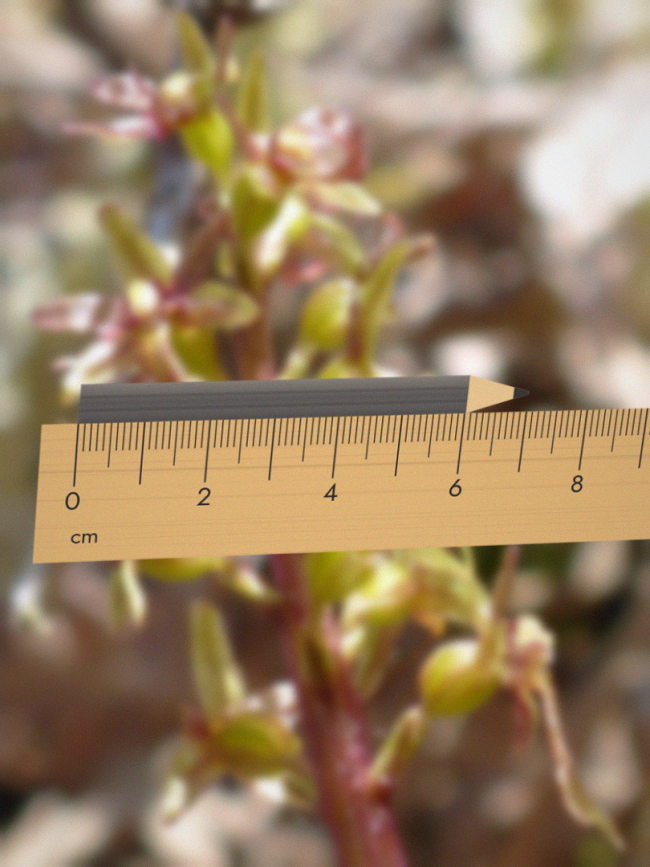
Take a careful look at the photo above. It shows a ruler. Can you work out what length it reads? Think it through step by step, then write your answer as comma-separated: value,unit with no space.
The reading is 7,cm
